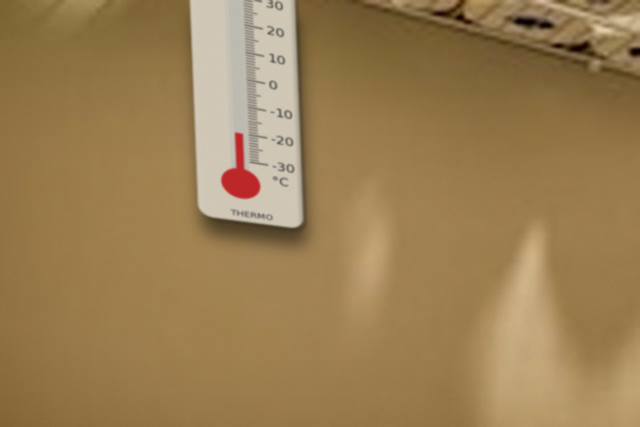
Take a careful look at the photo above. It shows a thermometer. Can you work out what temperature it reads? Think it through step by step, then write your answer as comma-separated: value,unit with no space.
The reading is -20,°C
